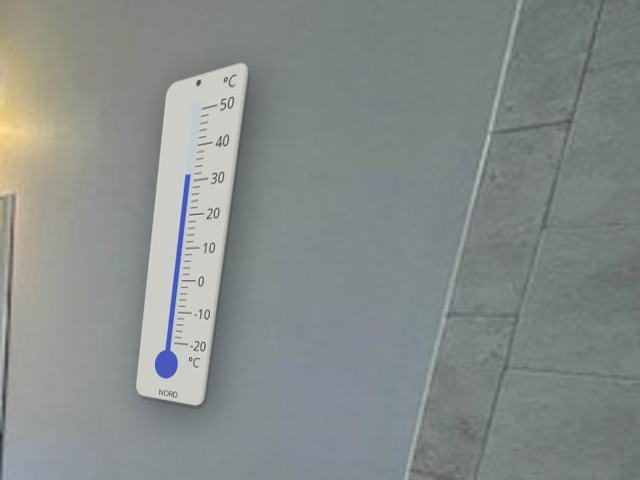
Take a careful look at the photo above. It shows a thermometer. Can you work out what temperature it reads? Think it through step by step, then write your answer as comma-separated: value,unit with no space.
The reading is 32,°C
